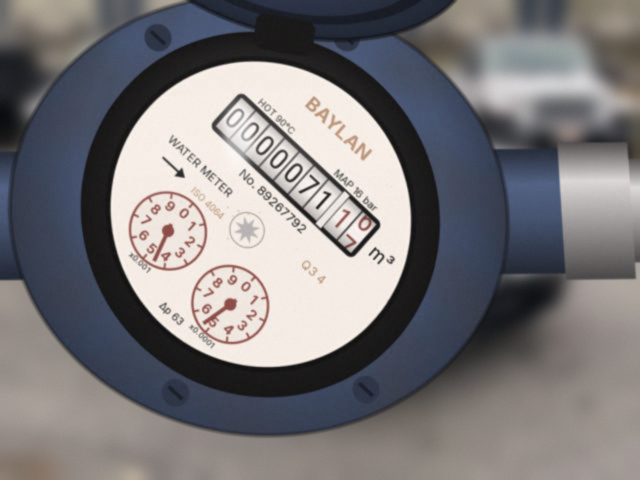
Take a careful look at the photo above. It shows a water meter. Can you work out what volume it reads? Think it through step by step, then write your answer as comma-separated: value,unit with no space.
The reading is 71.1645,m³
